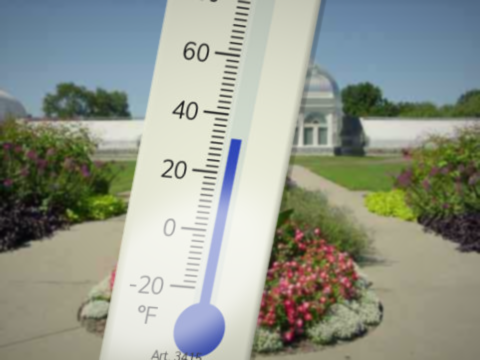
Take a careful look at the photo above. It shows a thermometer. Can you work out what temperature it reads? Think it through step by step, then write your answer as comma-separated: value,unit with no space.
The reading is 32,°F
